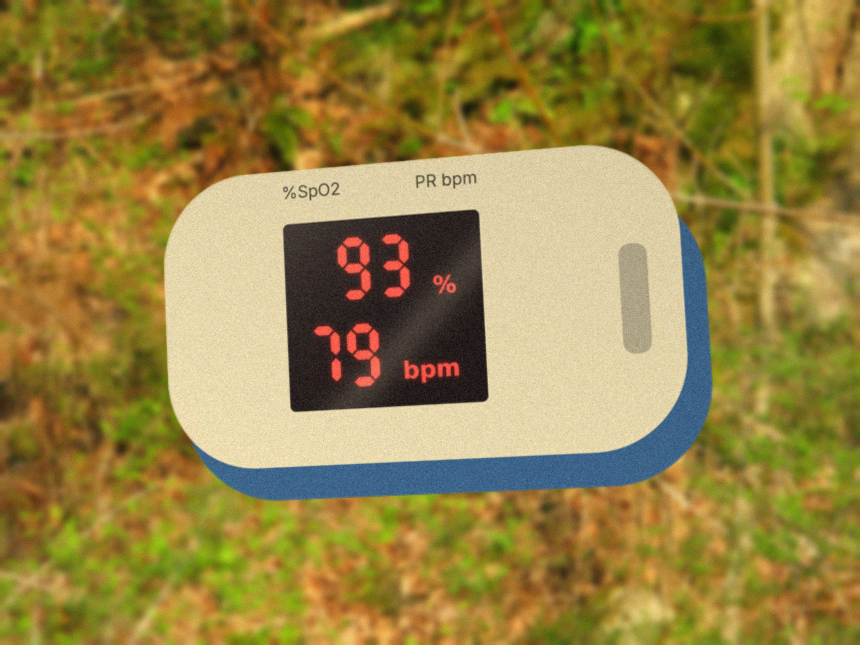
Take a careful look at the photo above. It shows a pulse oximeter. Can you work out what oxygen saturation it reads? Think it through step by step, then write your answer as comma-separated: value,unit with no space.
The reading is 93,%
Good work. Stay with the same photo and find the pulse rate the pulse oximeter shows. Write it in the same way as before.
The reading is 79,bpm
